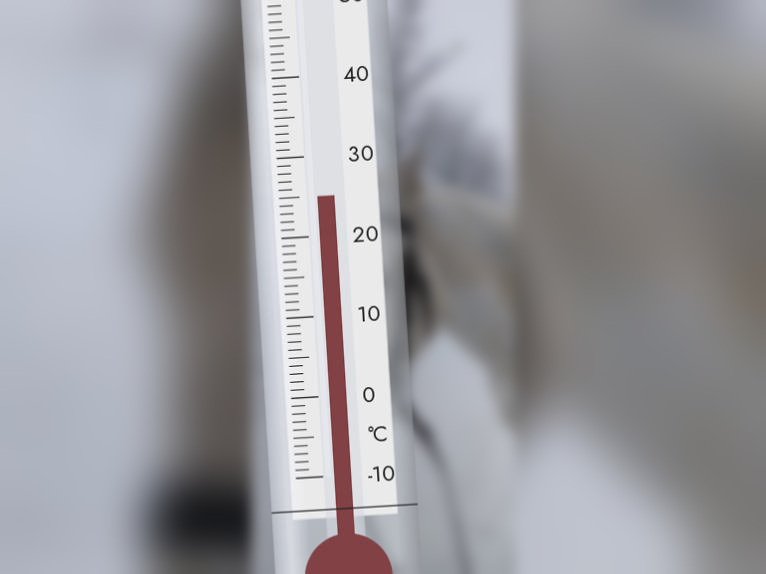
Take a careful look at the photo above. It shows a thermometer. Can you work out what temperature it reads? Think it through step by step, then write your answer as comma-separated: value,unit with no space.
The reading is 25,°C
